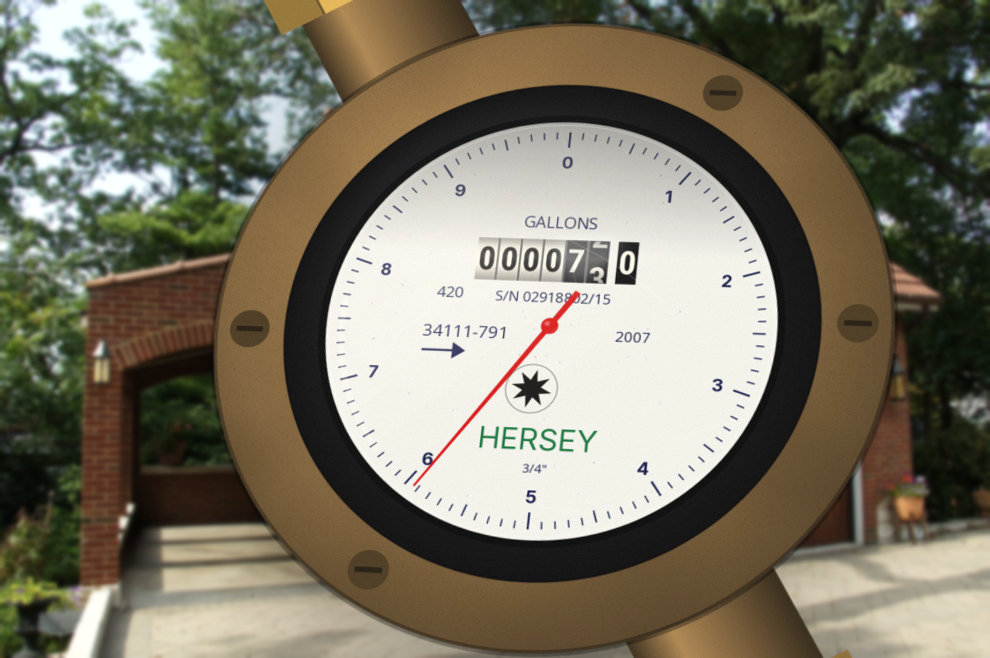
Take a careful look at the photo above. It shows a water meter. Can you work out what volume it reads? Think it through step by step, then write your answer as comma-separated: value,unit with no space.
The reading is 725.9,gal
